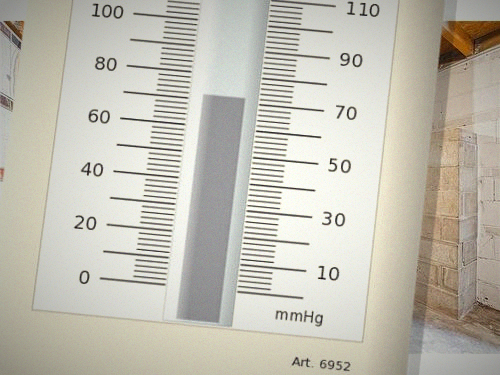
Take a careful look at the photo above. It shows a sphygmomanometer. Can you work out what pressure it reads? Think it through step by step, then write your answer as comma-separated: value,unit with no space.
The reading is 72,mmHg
